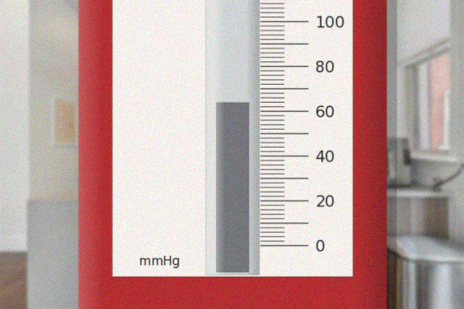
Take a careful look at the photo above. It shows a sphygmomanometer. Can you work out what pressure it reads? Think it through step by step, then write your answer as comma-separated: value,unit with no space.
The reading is 64,mmHg
